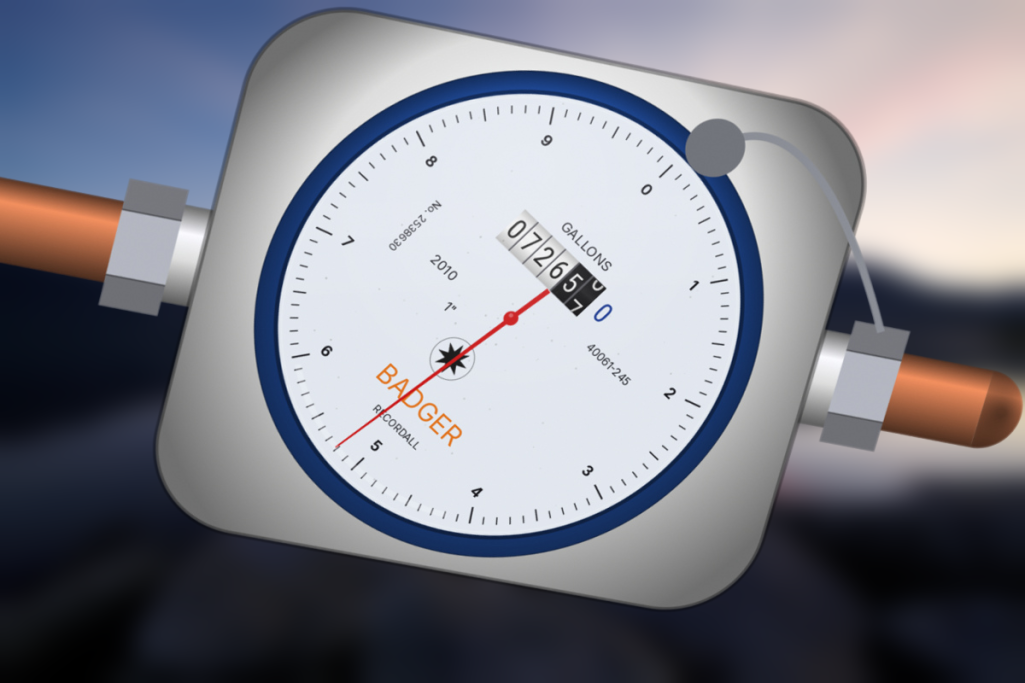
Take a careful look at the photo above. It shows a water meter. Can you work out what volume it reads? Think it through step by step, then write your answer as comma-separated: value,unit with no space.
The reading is 726565.2,gal
